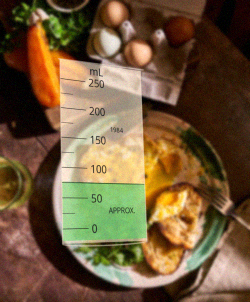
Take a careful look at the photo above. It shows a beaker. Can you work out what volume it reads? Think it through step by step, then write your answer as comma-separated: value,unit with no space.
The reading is 75,mL
